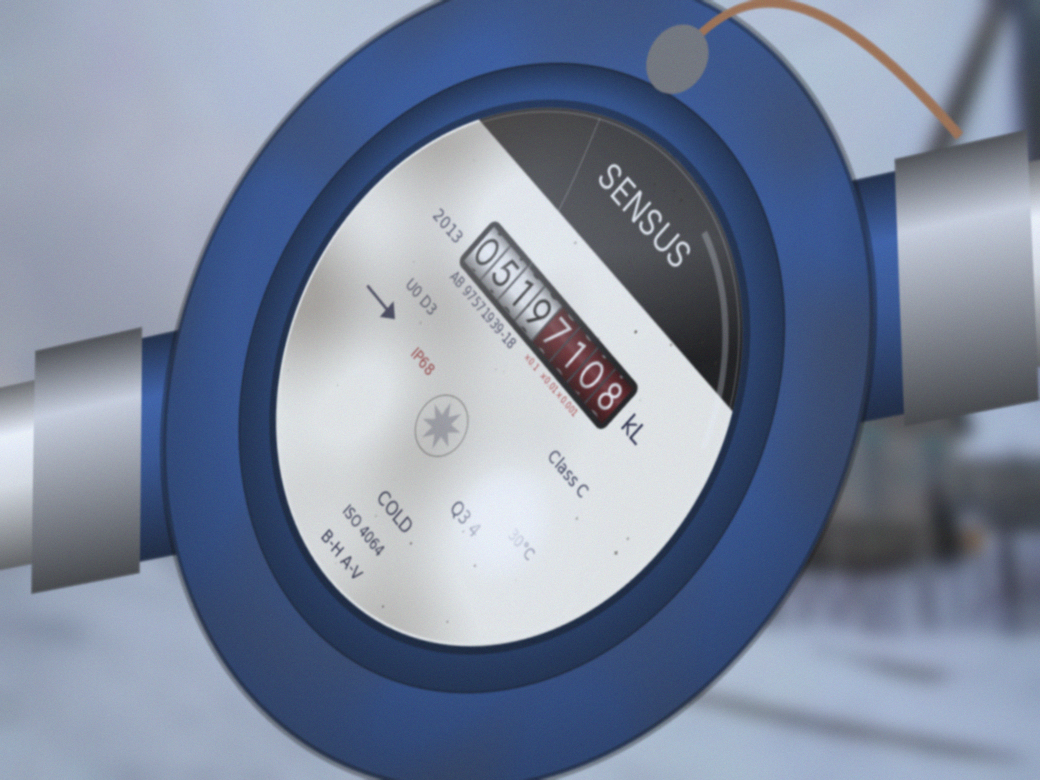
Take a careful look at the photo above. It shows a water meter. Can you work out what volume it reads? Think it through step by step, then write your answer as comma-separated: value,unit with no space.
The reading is 519.7108,kL
